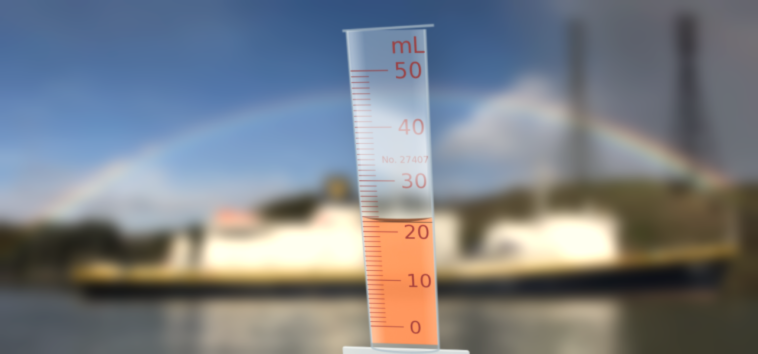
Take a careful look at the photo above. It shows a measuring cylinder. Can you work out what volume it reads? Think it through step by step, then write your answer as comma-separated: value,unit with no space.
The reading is 22,mL
